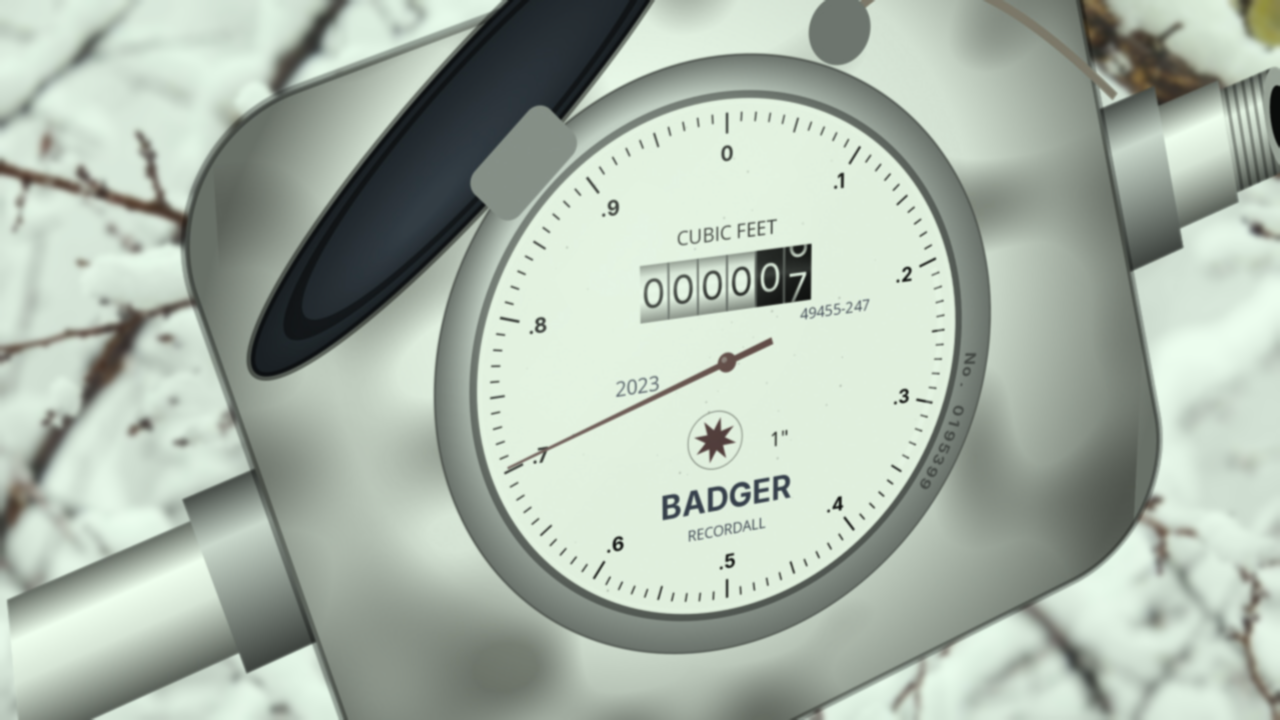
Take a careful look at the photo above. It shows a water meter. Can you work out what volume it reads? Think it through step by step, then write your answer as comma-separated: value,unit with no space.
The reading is 6.70,ft³
